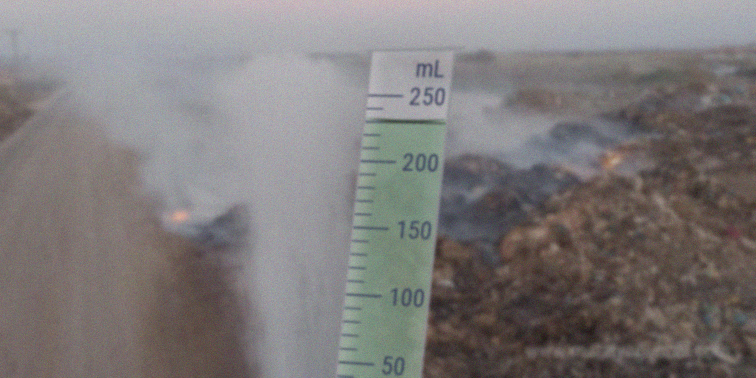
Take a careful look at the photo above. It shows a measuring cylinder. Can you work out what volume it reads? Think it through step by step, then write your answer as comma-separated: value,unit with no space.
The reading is 230,mL
